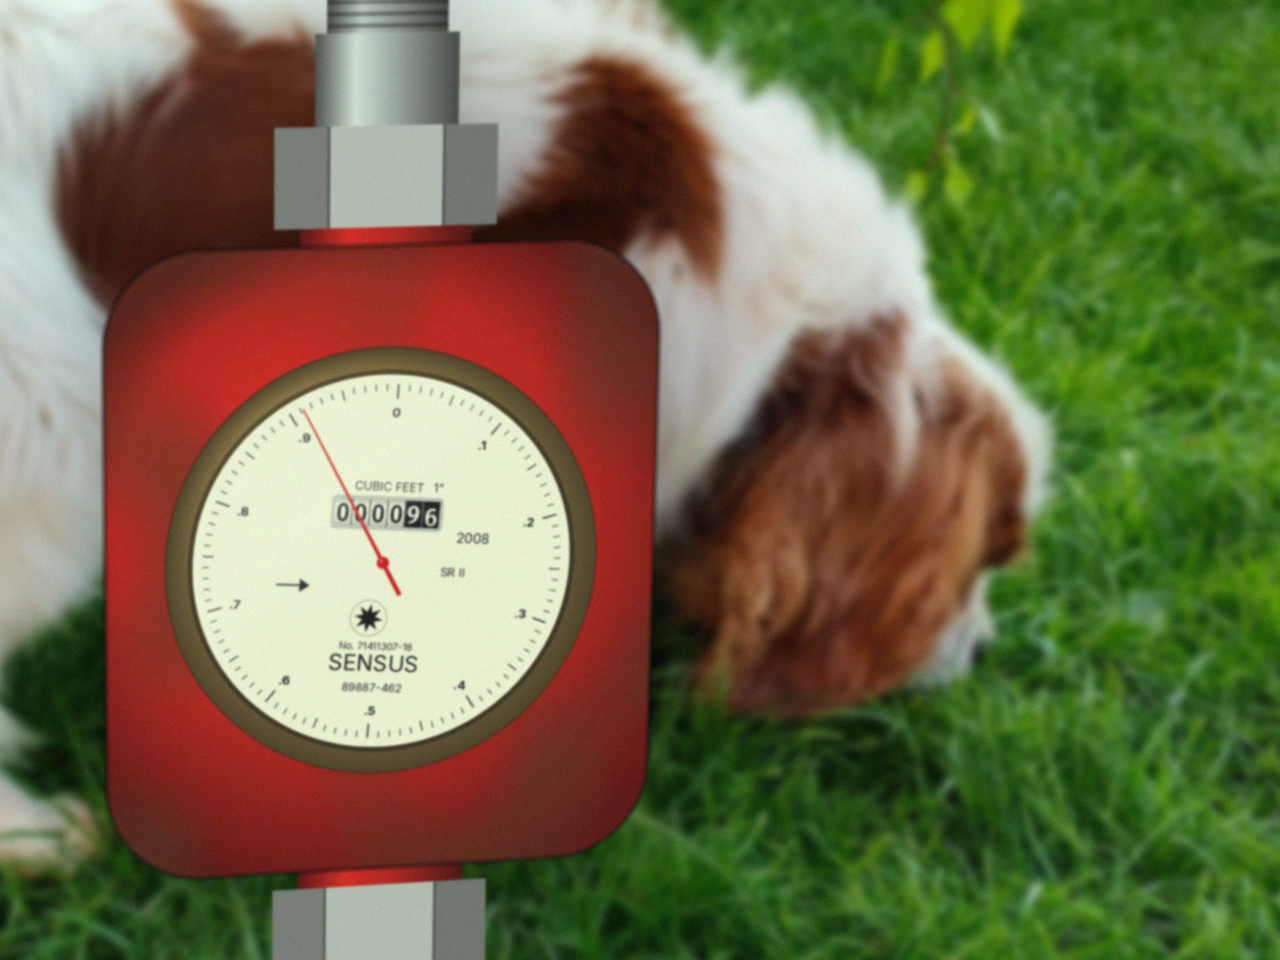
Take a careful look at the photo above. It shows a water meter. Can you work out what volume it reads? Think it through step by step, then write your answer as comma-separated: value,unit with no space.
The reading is 95.91,ft³
